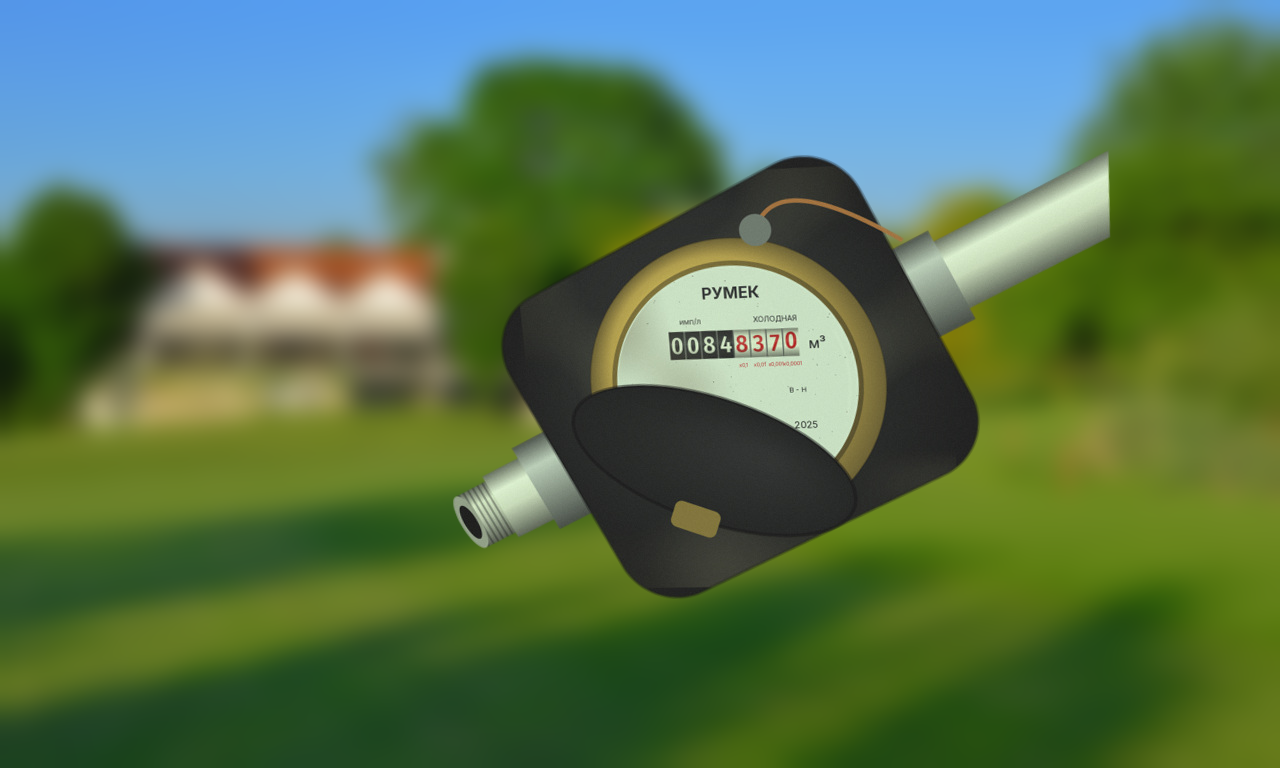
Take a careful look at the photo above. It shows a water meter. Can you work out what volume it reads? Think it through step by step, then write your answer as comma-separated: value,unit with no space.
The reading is 84.8370,m³
